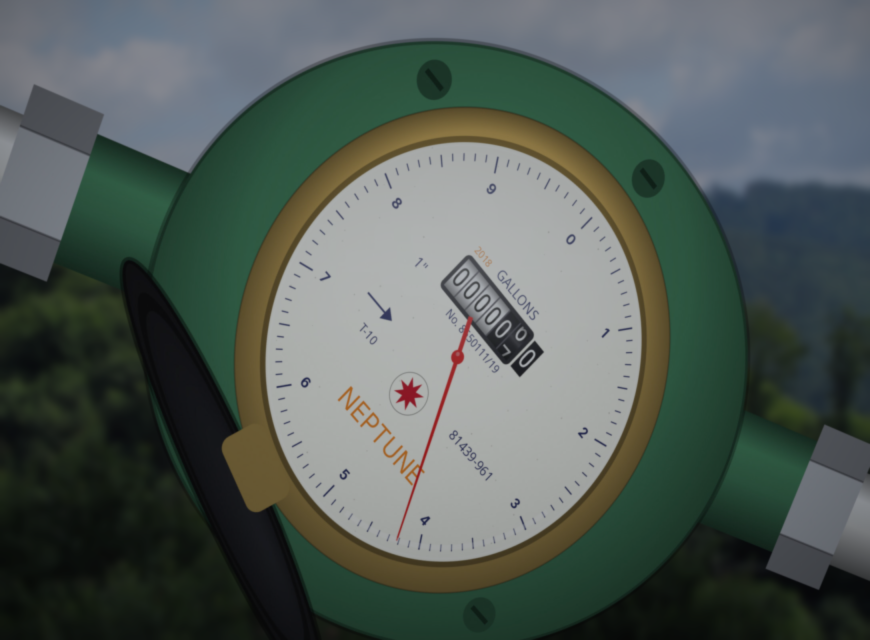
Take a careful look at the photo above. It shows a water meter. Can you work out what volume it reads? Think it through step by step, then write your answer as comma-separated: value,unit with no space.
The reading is 64.2,gal
